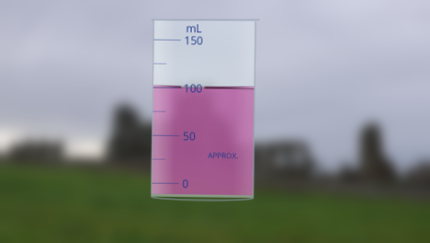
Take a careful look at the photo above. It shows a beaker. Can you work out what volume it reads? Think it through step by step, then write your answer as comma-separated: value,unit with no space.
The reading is 100,mL
